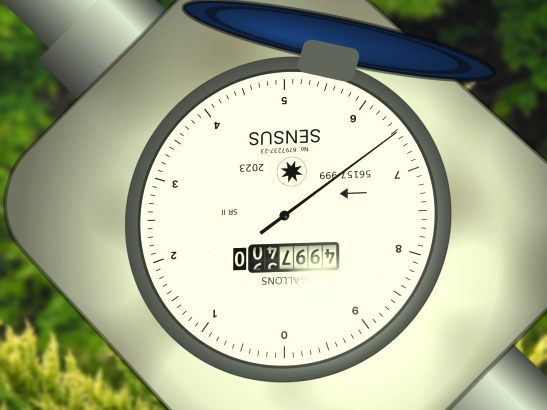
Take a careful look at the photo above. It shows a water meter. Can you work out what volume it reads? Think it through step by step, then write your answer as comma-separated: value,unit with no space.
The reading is 4997396.5,gal
